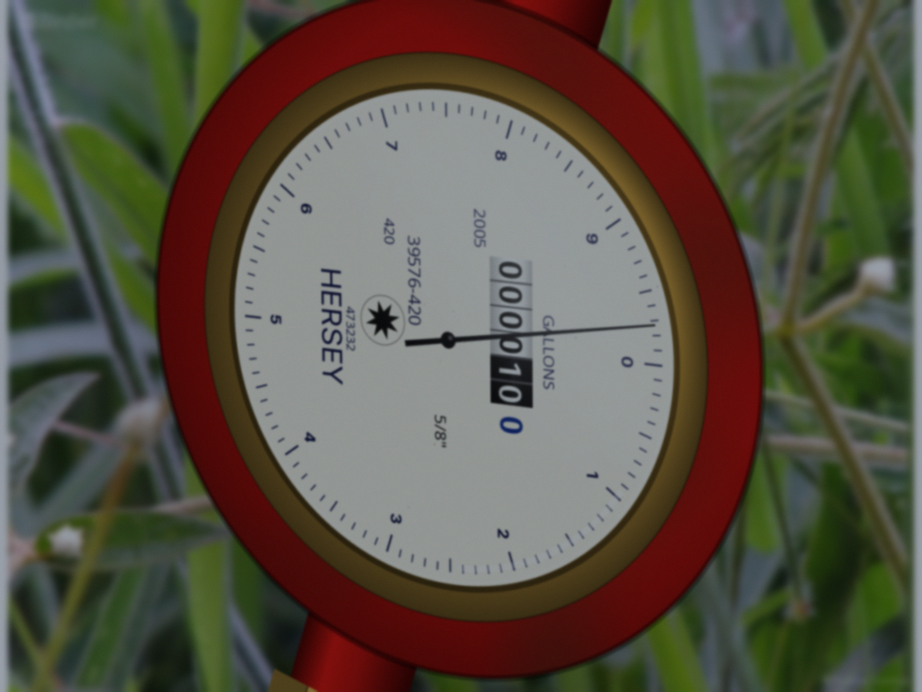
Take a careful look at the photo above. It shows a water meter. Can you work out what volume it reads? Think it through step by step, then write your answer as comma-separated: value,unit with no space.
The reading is 99.7,gal
